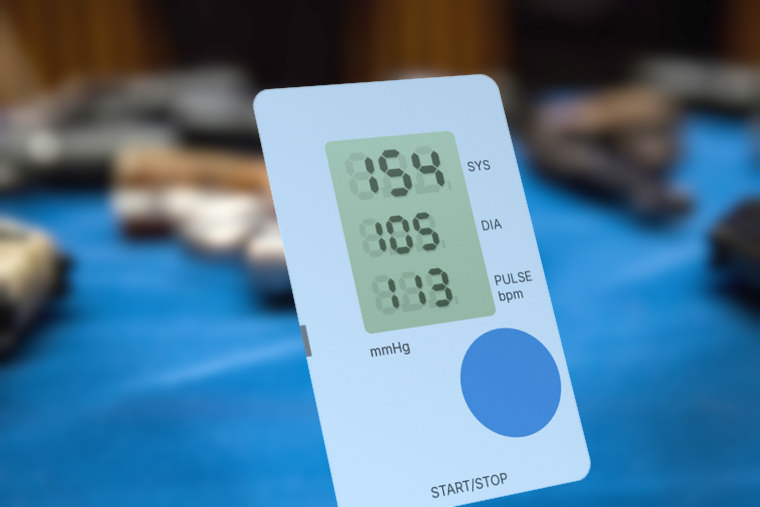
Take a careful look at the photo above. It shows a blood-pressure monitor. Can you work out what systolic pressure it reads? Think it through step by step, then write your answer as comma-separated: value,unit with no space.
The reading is 154,mmHg
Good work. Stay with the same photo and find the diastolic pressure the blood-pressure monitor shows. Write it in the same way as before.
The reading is 105,mmHg
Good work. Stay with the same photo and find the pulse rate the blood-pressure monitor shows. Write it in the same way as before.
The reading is 113,bpm
